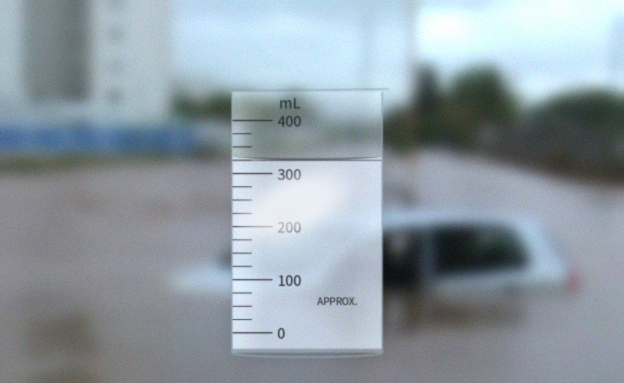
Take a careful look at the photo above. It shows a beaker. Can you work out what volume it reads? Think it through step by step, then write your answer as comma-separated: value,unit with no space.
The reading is 325,mL
